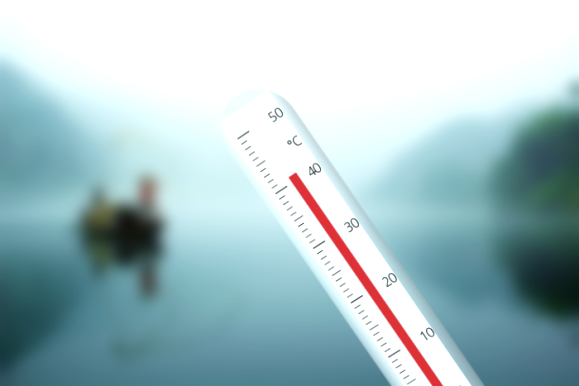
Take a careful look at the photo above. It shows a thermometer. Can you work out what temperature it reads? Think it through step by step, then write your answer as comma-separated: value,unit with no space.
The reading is 41,°C
